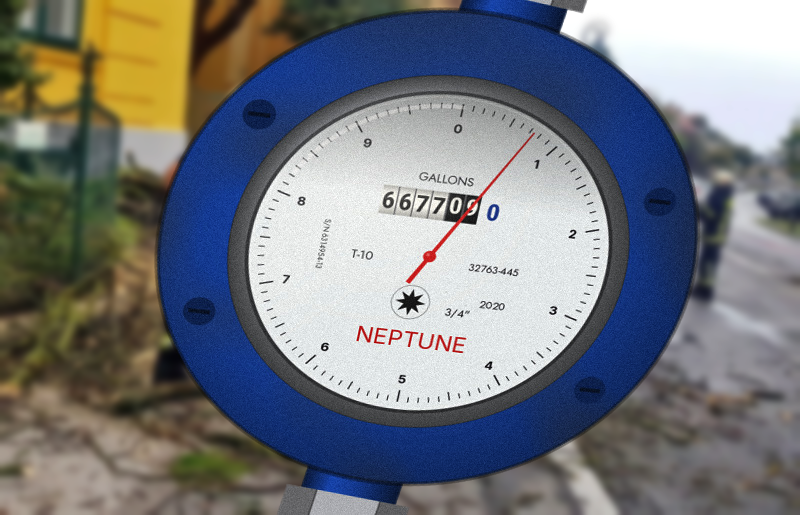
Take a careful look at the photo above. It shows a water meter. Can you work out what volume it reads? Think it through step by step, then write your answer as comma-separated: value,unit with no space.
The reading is 6677090.7,gal
